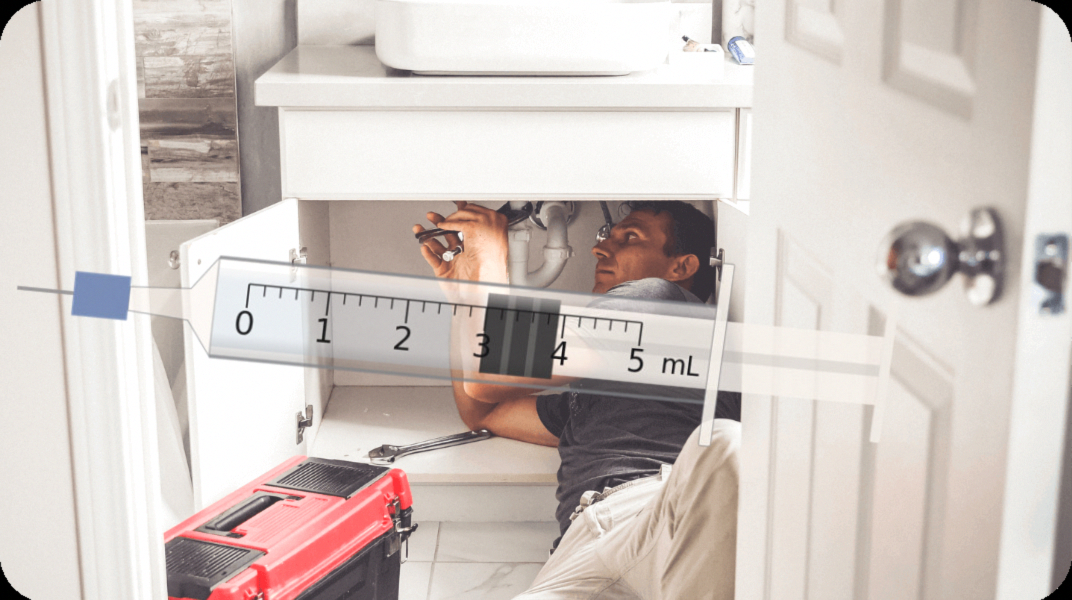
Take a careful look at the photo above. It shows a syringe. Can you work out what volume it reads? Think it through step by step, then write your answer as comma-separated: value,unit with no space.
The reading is 3,mL
